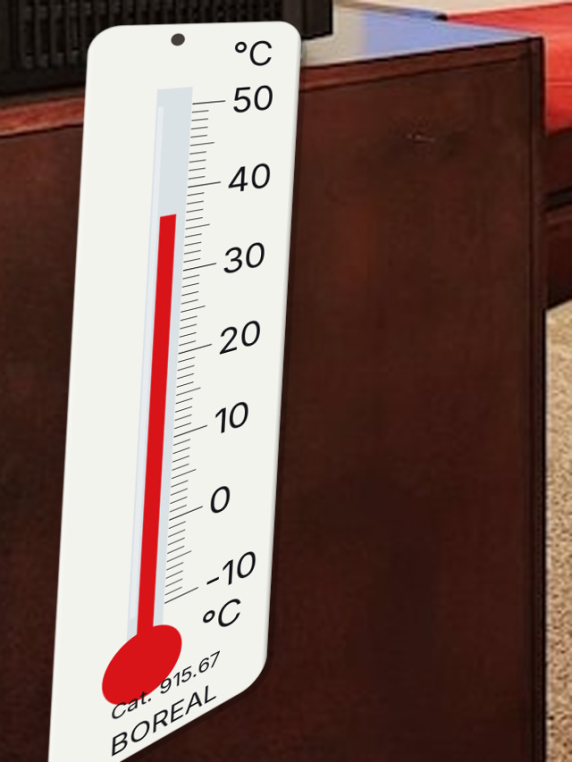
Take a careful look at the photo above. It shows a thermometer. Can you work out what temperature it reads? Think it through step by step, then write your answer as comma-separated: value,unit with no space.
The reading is 37,°C
